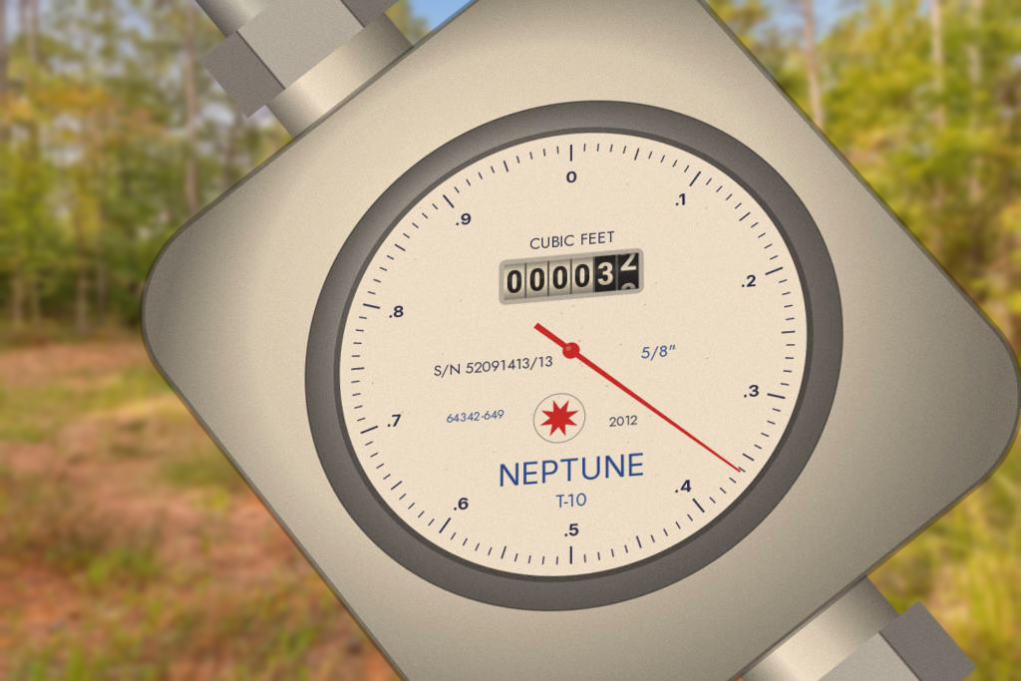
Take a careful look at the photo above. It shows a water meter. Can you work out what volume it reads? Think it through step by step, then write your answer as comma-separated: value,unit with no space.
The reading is 32.36,ft³
